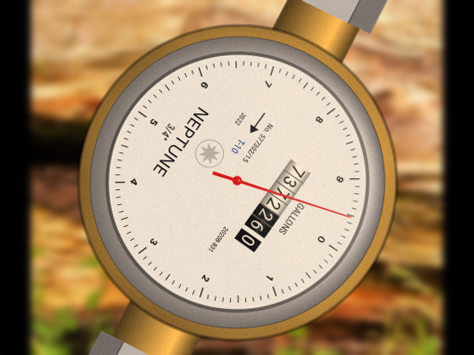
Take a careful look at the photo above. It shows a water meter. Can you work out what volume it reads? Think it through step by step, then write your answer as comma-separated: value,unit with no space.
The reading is 7372259.5,gal
